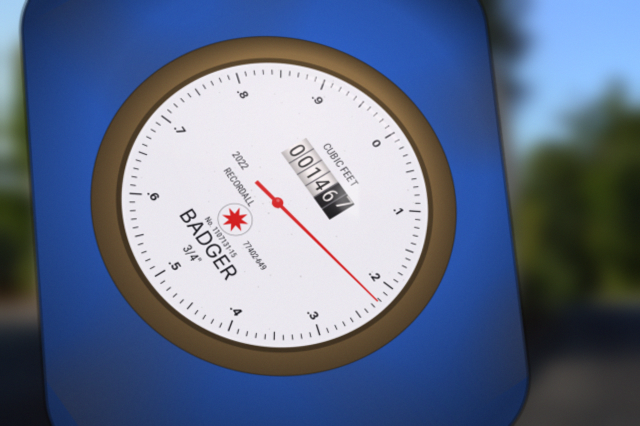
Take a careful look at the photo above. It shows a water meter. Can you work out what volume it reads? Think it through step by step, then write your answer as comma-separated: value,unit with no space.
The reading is 1467.22,ft³
